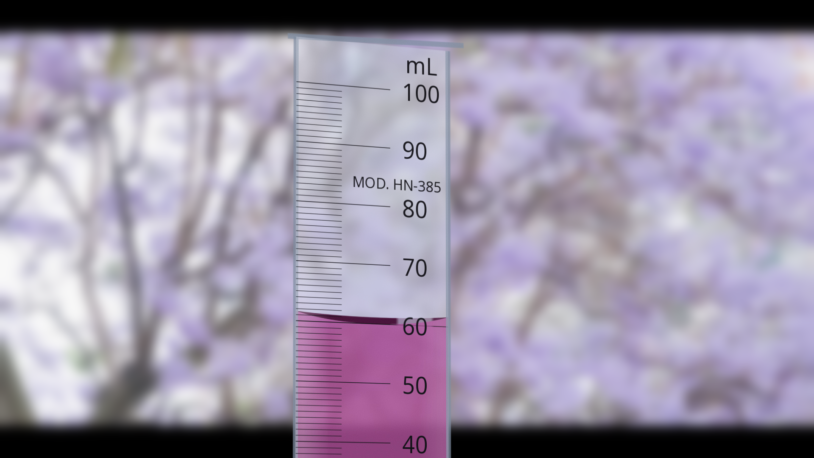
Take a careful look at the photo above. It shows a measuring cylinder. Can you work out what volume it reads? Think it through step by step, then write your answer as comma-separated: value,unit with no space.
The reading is 60,mL
